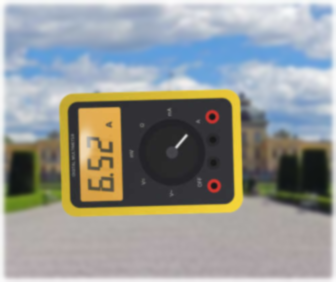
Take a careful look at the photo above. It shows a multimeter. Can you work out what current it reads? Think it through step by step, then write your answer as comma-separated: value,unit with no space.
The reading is 6.52,A
